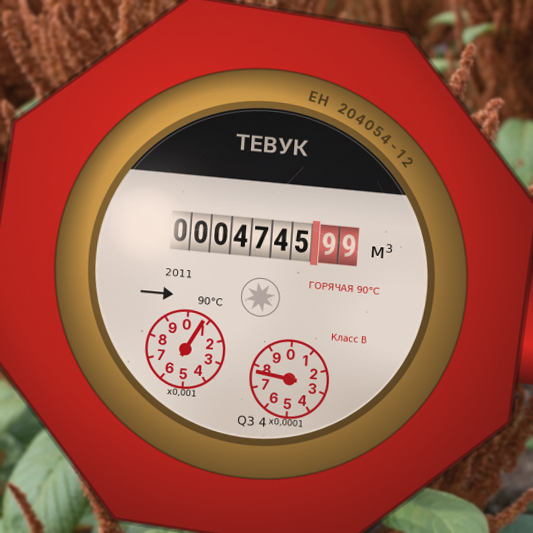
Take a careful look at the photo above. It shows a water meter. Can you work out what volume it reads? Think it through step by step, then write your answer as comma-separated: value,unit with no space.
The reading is 4745.9907,m³
